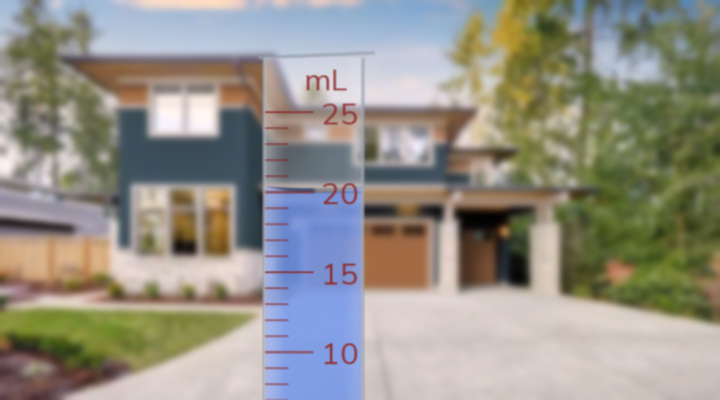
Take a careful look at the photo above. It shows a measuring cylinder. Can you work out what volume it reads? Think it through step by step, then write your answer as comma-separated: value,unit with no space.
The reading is 20,mL
